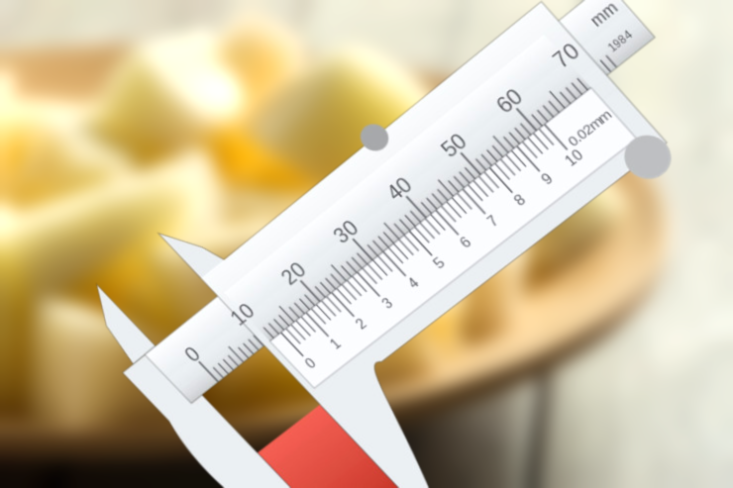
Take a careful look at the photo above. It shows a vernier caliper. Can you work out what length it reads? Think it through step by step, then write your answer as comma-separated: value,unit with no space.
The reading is 12.4,mm
